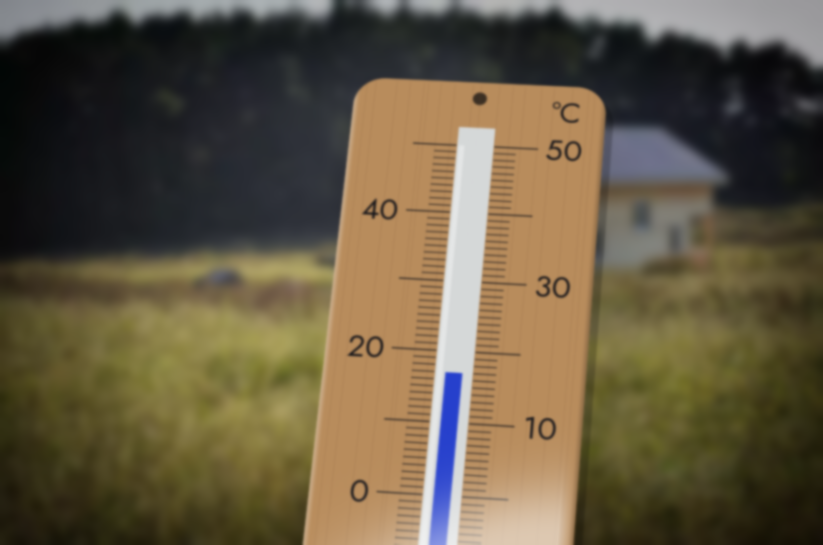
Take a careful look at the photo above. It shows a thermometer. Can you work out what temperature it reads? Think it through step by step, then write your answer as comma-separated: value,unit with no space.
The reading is 17,°C
